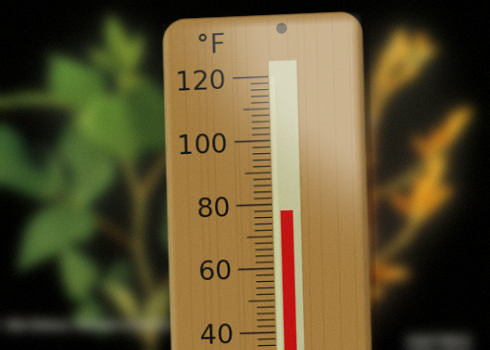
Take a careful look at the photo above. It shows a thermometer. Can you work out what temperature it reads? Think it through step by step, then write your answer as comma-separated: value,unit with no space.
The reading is 78,°F
